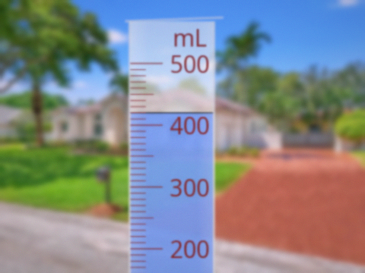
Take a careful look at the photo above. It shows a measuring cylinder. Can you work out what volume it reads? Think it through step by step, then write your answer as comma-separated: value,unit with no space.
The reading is 420,mL
